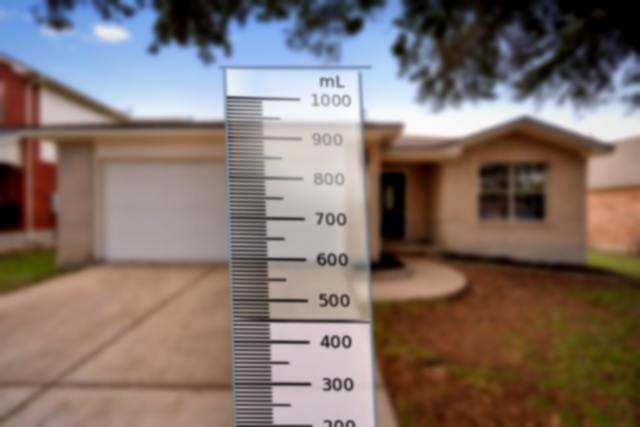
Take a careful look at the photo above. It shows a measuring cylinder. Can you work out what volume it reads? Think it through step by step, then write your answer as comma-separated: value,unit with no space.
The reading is 450,mL
